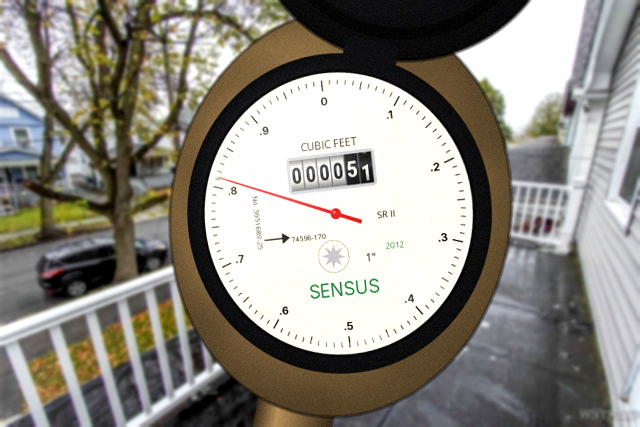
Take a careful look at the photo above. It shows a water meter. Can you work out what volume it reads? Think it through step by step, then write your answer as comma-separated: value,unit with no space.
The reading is 50.81,ft³
